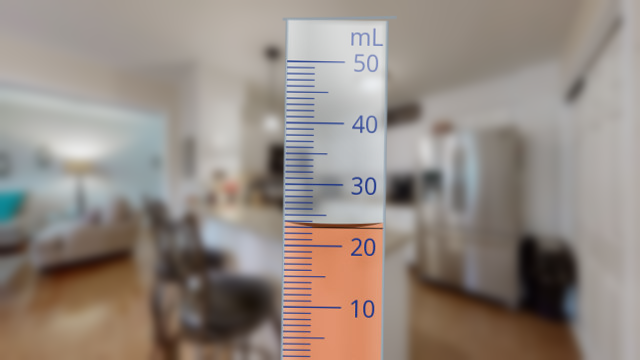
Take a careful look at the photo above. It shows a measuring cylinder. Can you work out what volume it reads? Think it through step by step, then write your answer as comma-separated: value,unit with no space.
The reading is 23,mL
